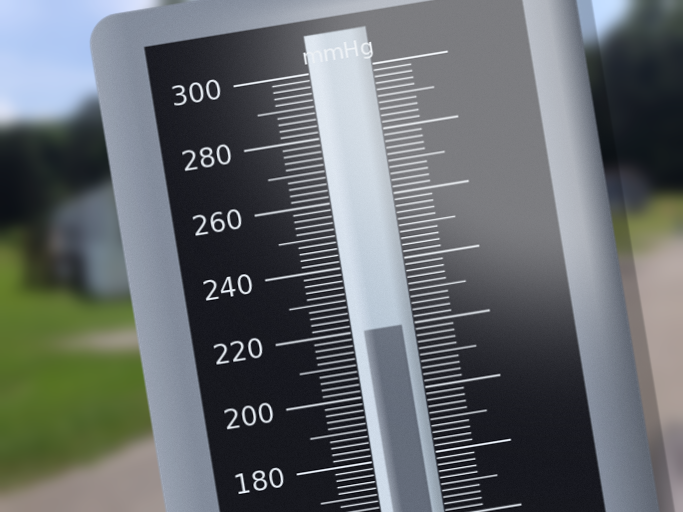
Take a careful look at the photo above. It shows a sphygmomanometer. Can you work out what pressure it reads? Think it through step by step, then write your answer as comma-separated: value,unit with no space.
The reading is 220,mmHg
